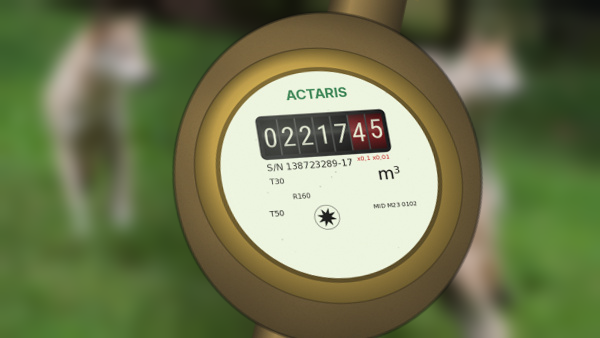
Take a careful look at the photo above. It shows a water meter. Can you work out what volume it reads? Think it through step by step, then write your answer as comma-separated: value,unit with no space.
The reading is 2217.45,m³
